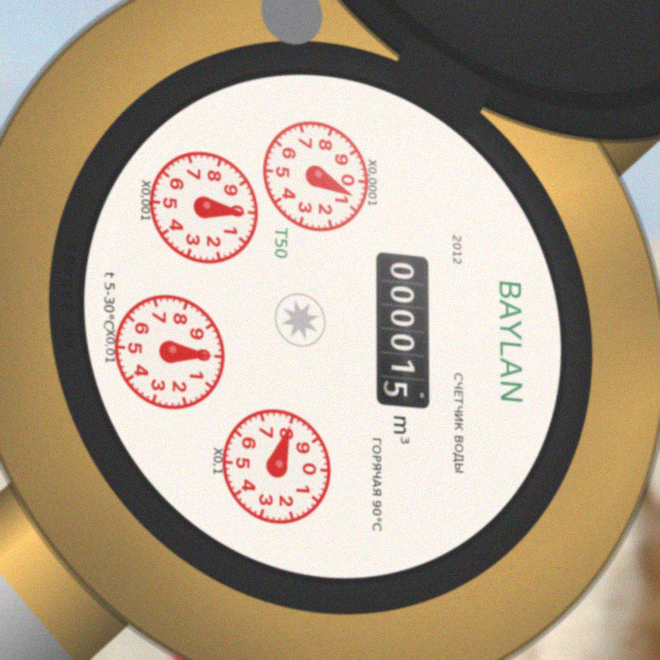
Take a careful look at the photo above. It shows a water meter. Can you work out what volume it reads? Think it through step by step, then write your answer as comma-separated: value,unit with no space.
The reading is 14.8000,m³
